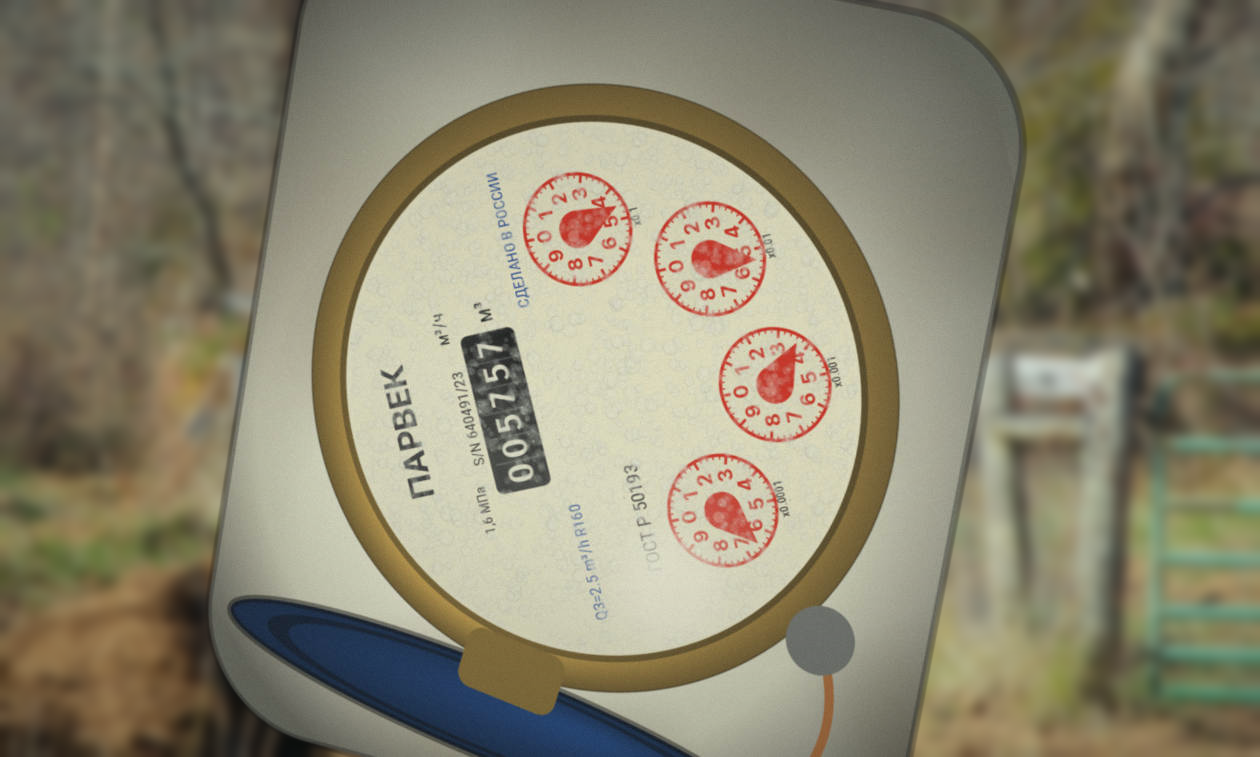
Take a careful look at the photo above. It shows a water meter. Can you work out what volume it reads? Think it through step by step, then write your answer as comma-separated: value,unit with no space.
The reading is 5757.4536,m³
